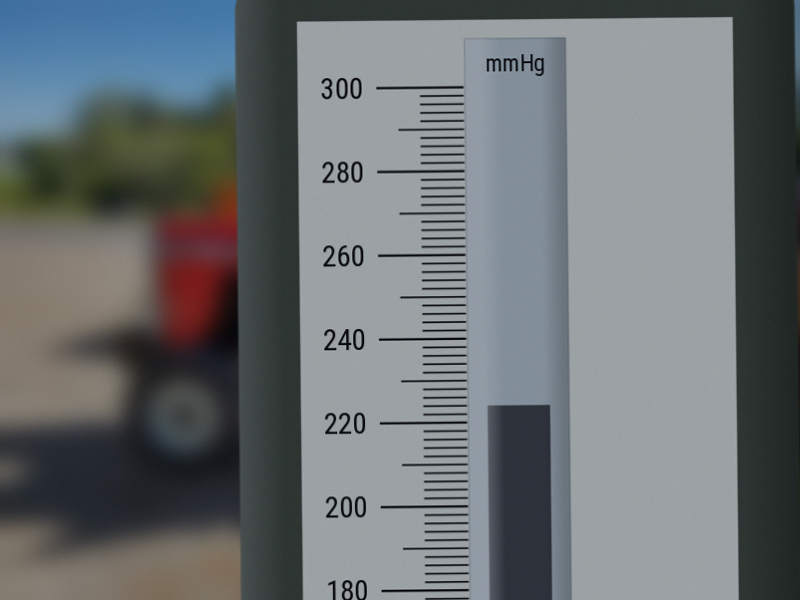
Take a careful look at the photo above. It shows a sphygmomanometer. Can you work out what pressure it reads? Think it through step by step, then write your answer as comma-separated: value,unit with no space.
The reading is 224,mmHg
